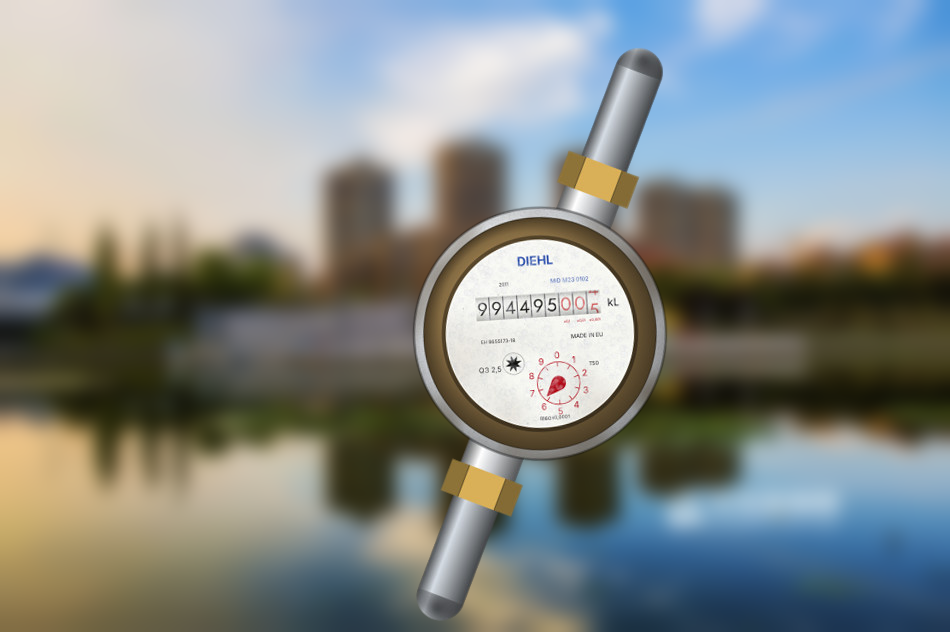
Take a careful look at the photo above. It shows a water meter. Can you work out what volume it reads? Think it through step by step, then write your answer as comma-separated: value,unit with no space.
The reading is 994495.0046,kL
